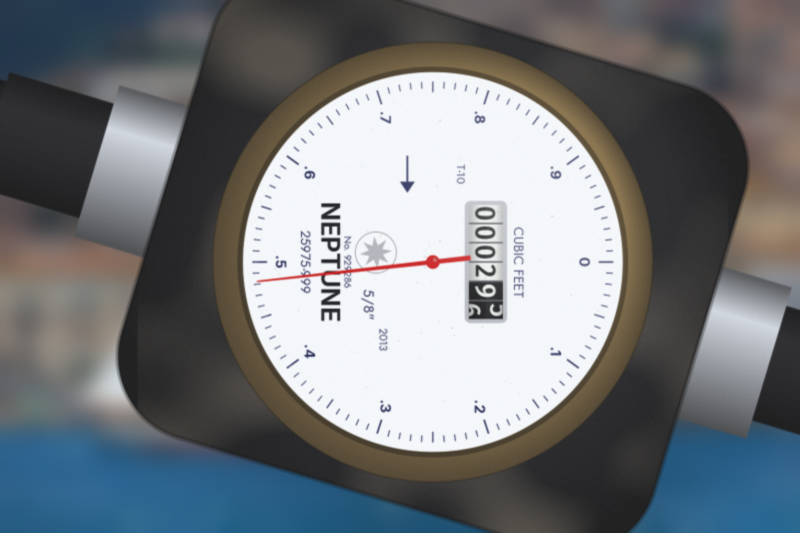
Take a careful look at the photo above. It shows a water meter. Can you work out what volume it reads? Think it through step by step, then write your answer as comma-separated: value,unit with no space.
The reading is 295.48,ft³
